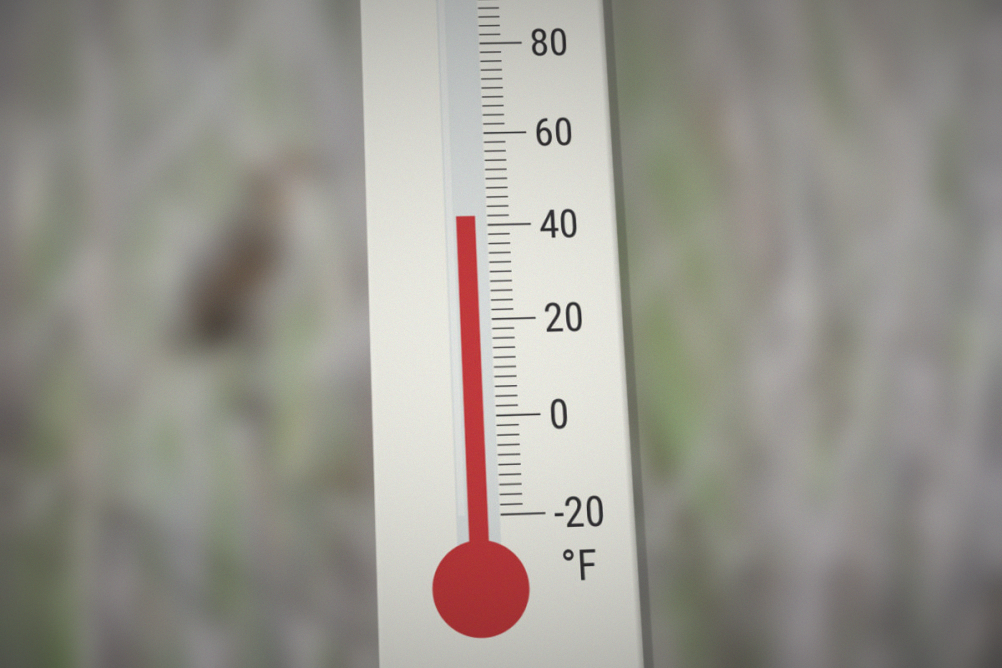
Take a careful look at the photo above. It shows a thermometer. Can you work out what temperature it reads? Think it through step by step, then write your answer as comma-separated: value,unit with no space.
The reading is 42,°F
